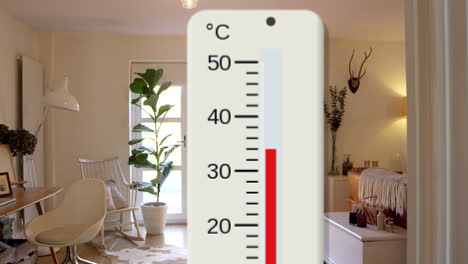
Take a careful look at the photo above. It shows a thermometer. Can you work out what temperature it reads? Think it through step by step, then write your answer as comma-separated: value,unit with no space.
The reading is 34,°C
